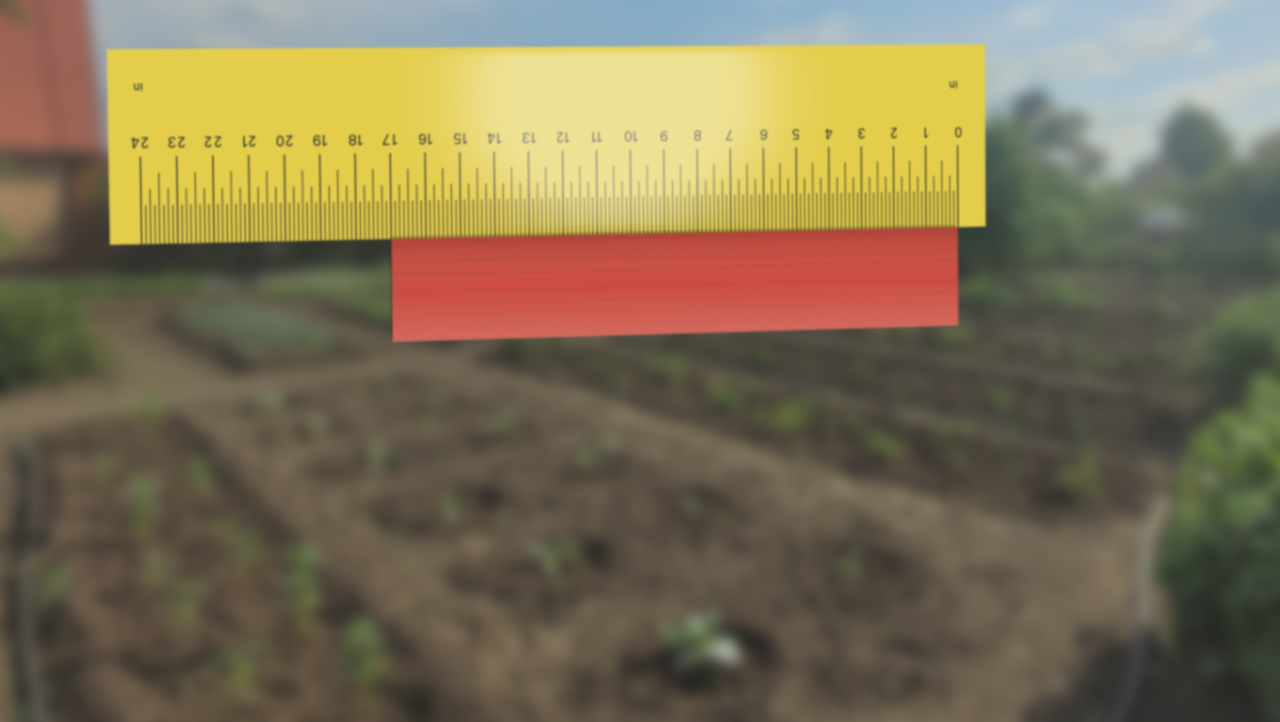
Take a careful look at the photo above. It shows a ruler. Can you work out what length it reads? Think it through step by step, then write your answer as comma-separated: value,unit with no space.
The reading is 17,in
